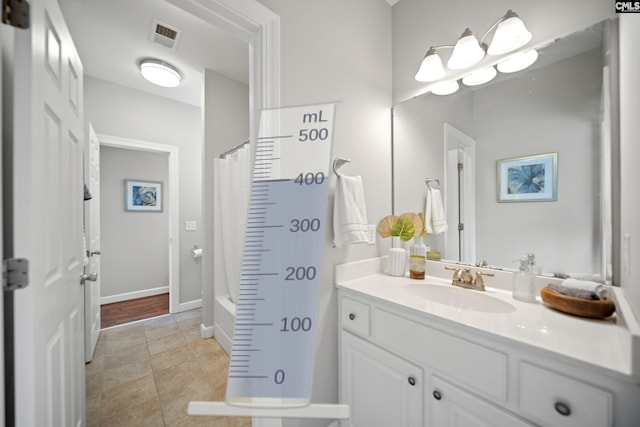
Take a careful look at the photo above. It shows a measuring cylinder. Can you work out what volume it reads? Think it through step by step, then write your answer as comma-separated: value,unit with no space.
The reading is 400,mL
